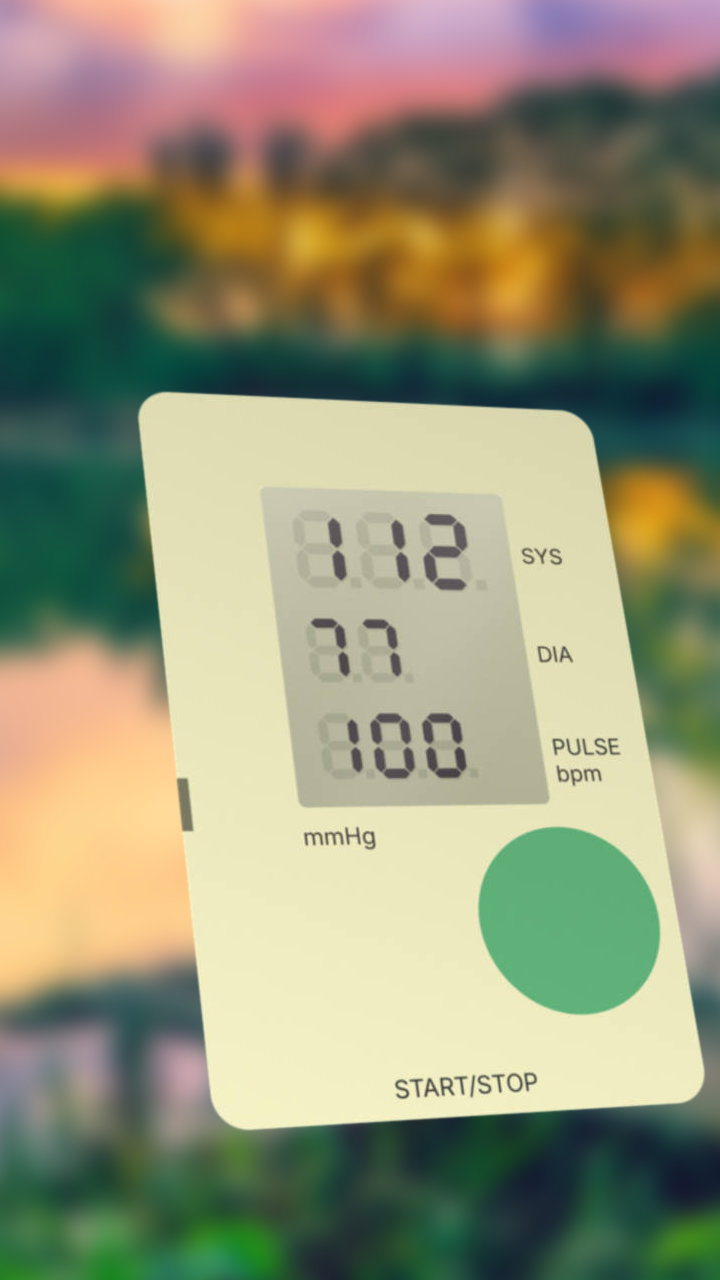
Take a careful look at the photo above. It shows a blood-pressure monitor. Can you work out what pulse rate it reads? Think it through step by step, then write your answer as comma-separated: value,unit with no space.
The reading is 100,bpm
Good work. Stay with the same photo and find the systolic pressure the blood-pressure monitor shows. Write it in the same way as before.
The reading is 112,mmHg
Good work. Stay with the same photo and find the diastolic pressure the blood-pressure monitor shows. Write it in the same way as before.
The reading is 77,mmHg
